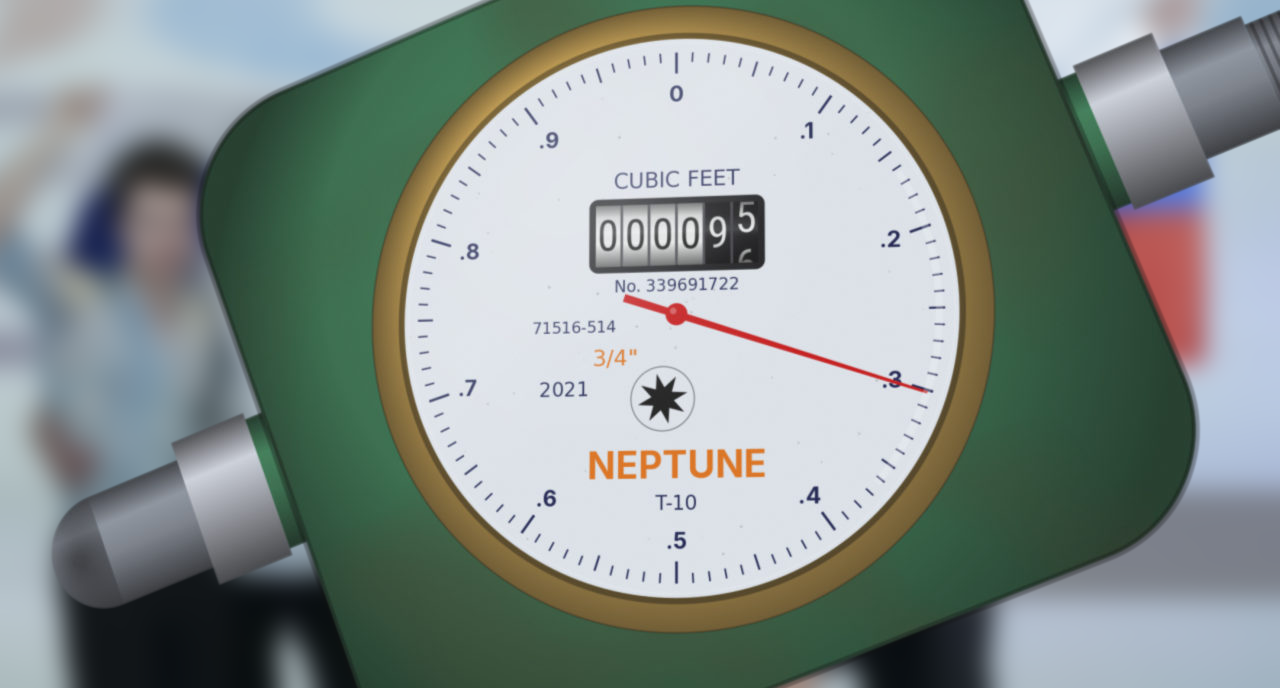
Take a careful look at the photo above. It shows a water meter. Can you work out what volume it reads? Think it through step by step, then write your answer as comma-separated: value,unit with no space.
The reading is 95.30,ft³
